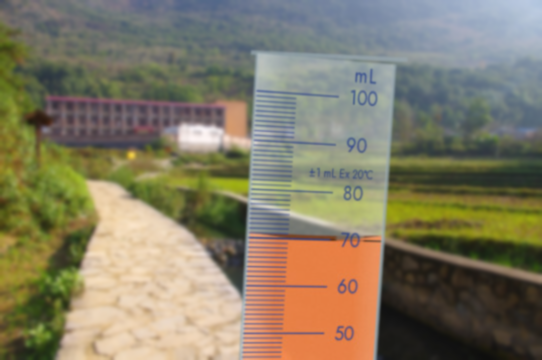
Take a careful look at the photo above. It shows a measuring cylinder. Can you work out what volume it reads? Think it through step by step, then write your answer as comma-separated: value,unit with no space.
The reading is 70,mL
